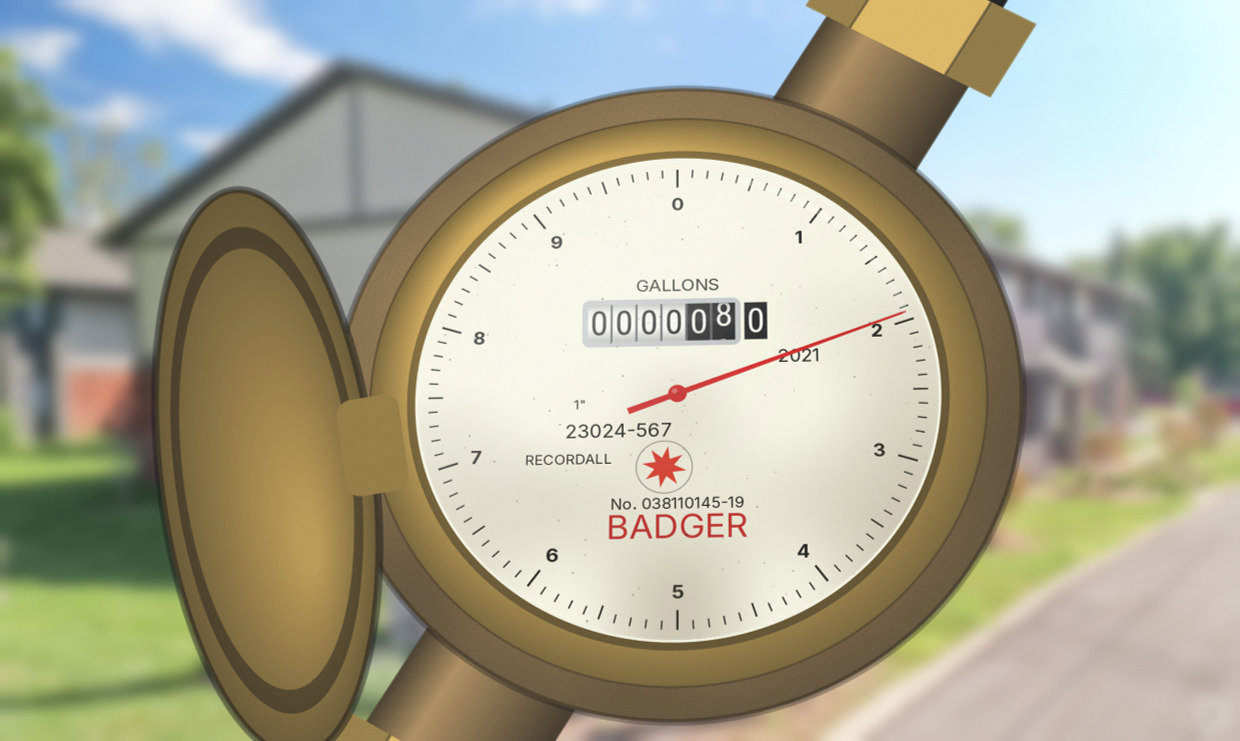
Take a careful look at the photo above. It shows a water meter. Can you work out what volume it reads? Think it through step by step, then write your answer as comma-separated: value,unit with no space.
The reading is 81.9,gal
